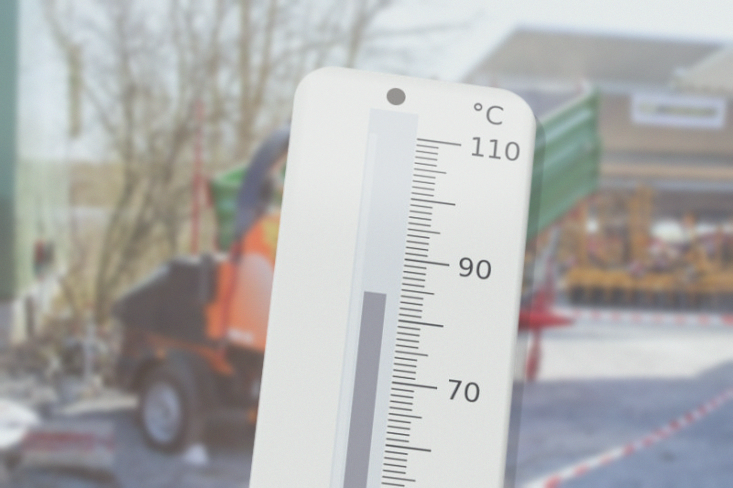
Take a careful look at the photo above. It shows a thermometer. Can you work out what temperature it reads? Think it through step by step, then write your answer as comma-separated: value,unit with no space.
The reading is 84,°C
